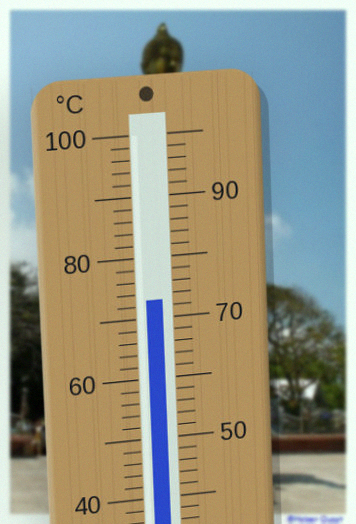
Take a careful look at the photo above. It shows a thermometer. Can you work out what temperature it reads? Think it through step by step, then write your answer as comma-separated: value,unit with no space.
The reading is 73,°C
